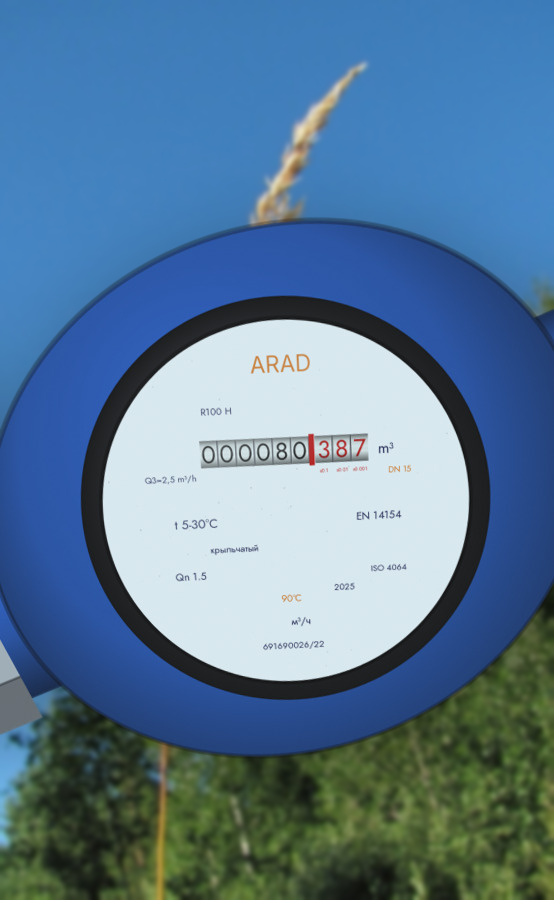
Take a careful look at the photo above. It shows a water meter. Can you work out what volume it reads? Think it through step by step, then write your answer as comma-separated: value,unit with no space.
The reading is 80.387,m³
